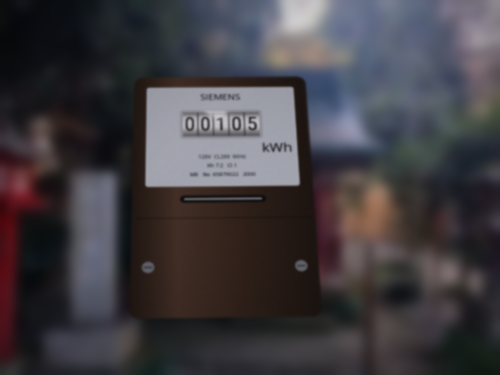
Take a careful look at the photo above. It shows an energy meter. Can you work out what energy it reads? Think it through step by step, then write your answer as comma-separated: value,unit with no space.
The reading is 105,kWh
